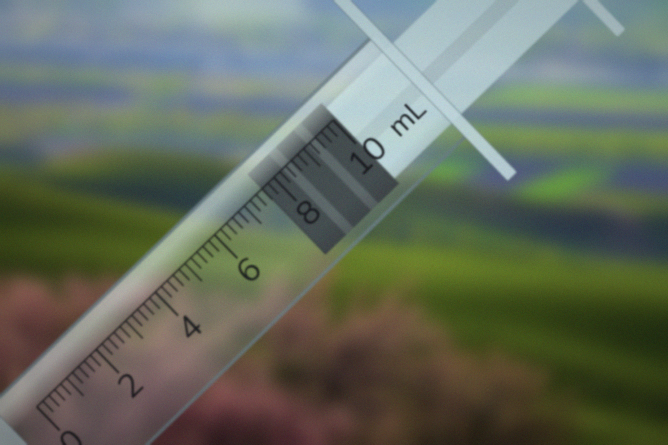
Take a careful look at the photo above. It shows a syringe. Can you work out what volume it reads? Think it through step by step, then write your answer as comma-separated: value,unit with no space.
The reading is 7.6,mL
